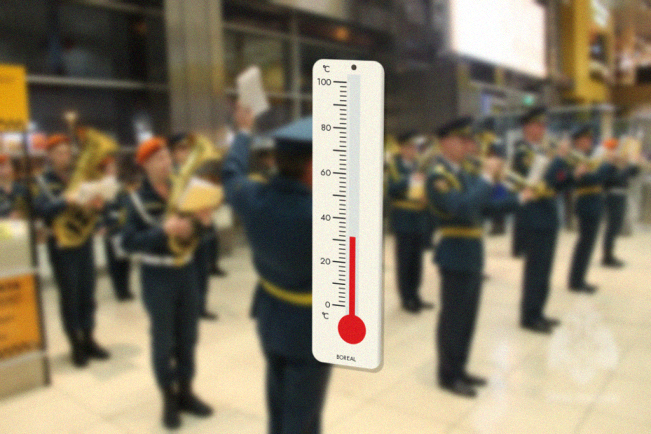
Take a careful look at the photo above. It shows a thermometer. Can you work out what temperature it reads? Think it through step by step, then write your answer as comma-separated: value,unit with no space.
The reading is 32,°C
